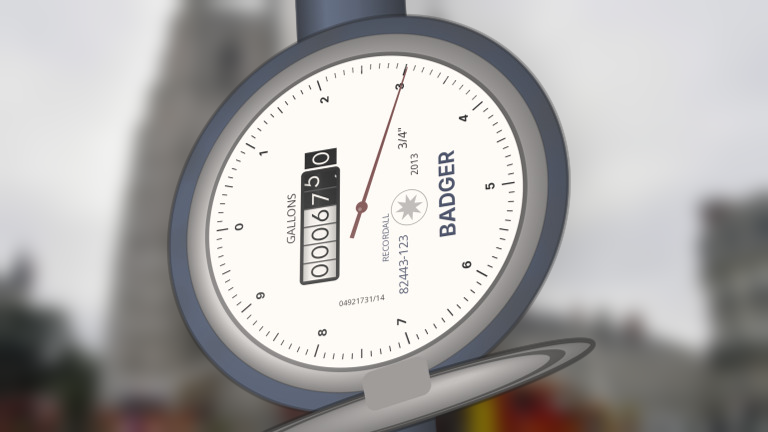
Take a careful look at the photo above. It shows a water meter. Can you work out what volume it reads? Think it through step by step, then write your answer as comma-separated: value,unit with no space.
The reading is 6753.0,gal
